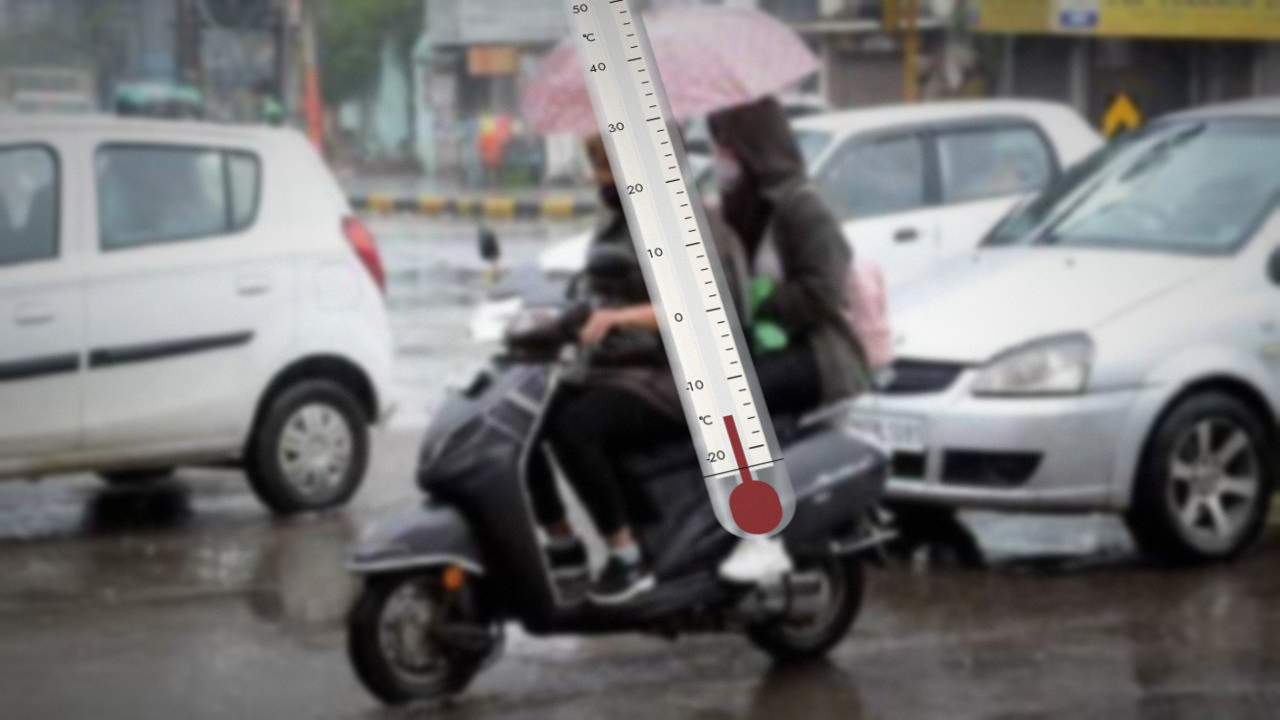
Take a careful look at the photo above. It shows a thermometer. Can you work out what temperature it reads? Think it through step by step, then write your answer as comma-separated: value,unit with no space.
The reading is -15,°C
